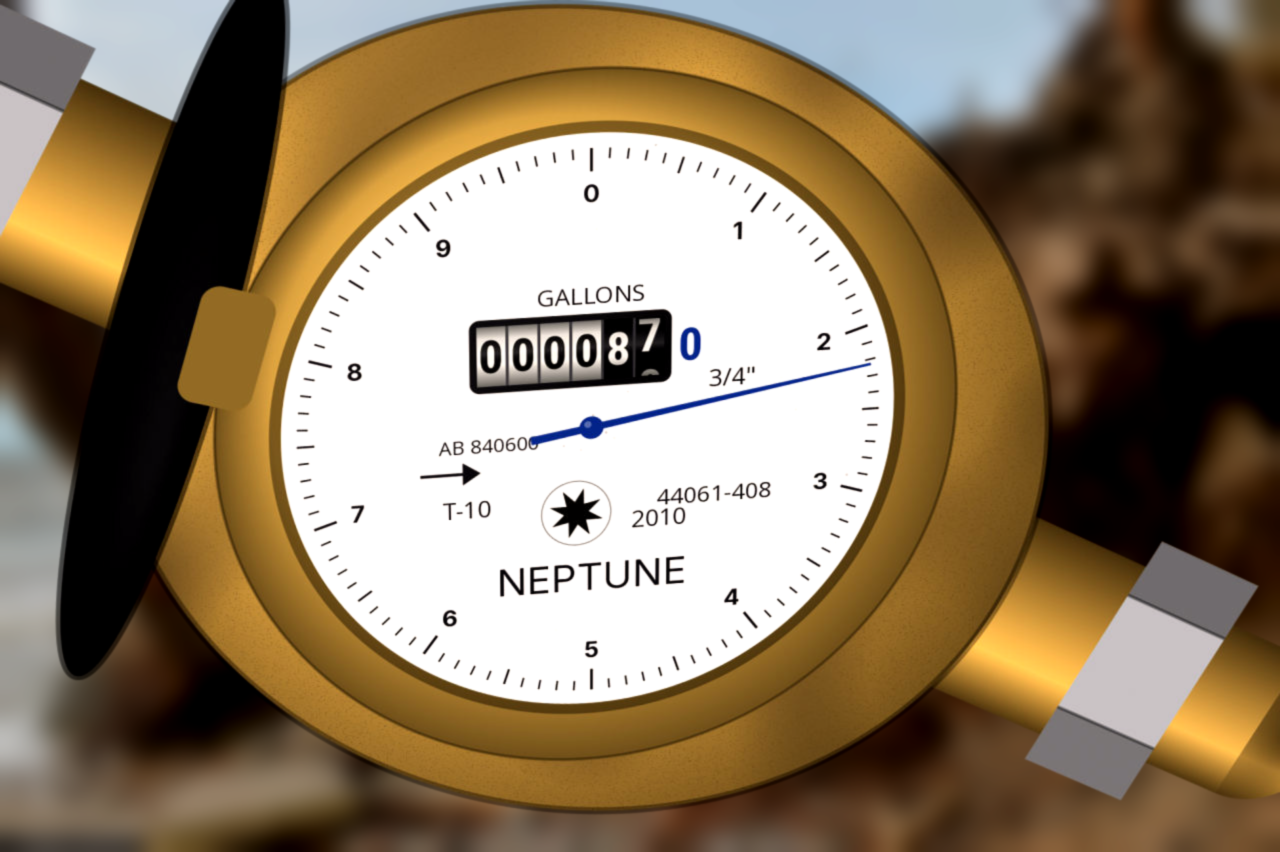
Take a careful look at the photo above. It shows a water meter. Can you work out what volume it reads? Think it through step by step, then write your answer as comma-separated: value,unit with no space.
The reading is 872.2,gal
